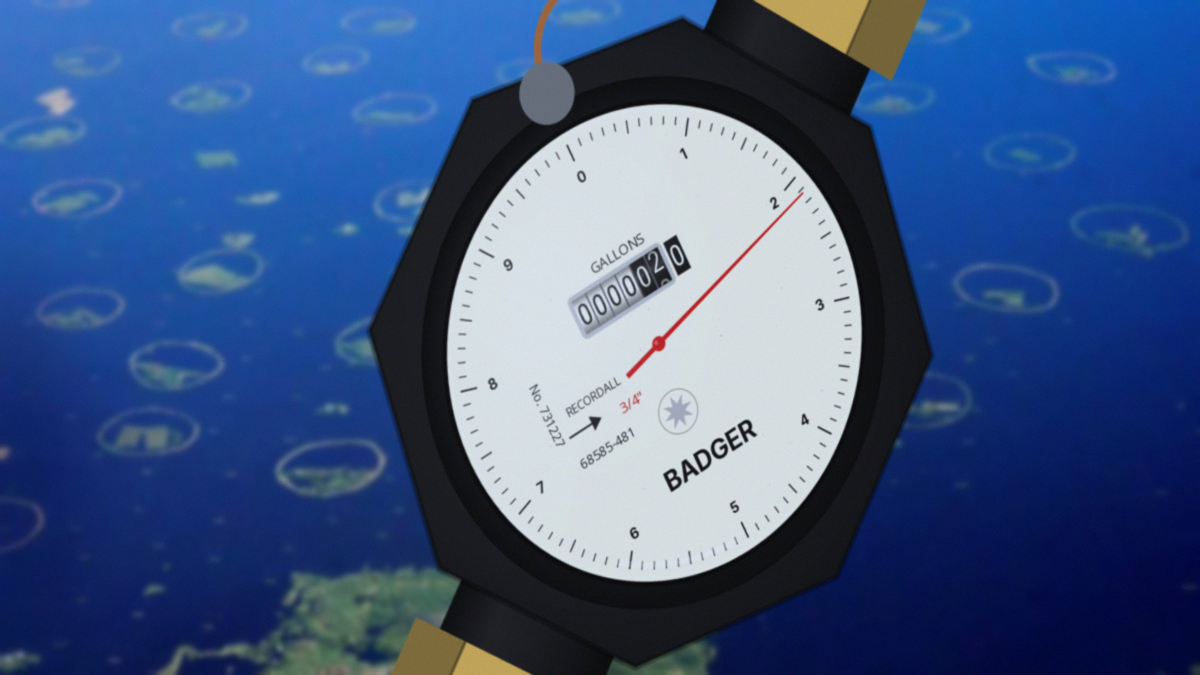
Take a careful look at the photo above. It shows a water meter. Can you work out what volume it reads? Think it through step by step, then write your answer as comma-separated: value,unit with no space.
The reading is 22.1,gal
